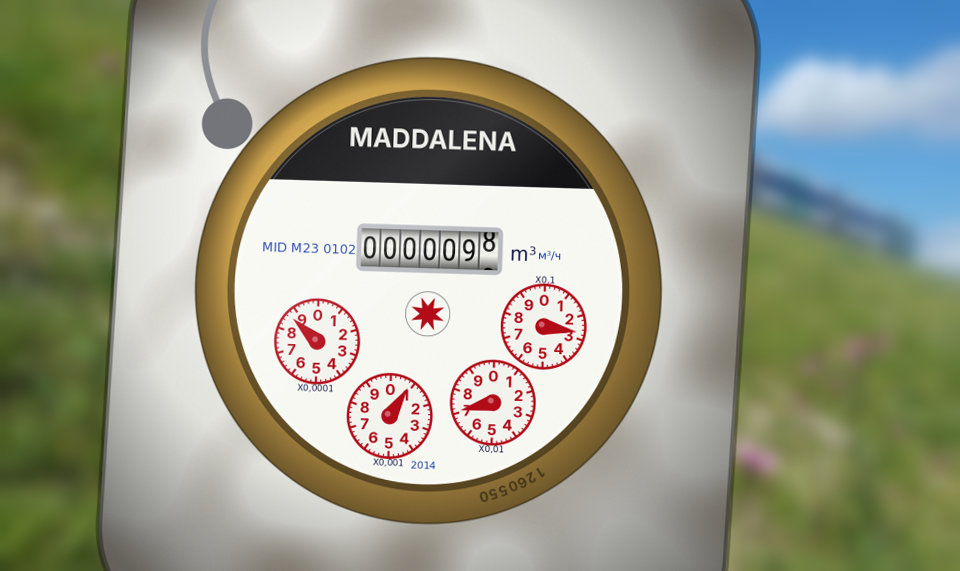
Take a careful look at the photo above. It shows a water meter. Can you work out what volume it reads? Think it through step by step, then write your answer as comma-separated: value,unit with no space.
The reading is 98.2708,m³
